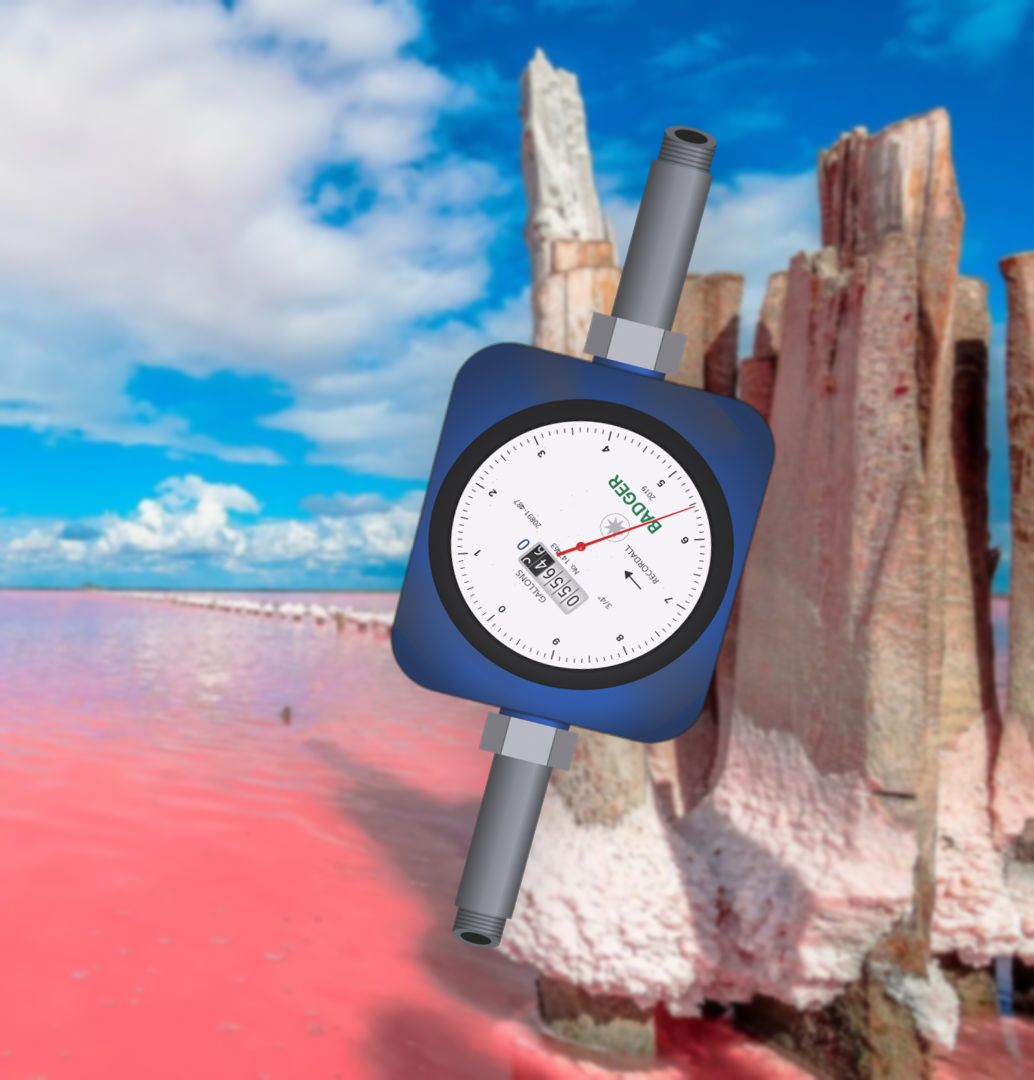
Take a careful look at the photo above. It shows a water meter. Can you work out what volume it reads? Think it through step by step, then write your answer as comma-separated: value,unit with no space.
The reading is 556455.5,gal
